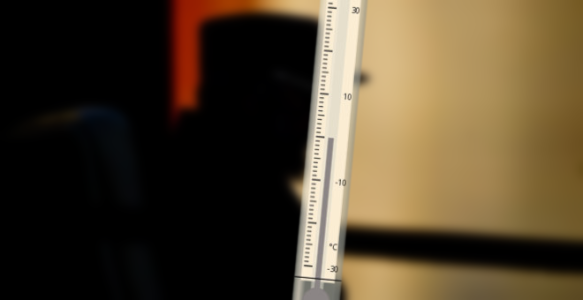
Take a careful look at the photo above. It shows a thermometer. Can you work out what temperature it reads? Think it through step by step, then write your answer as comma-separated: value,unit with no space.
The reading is 0,°C
